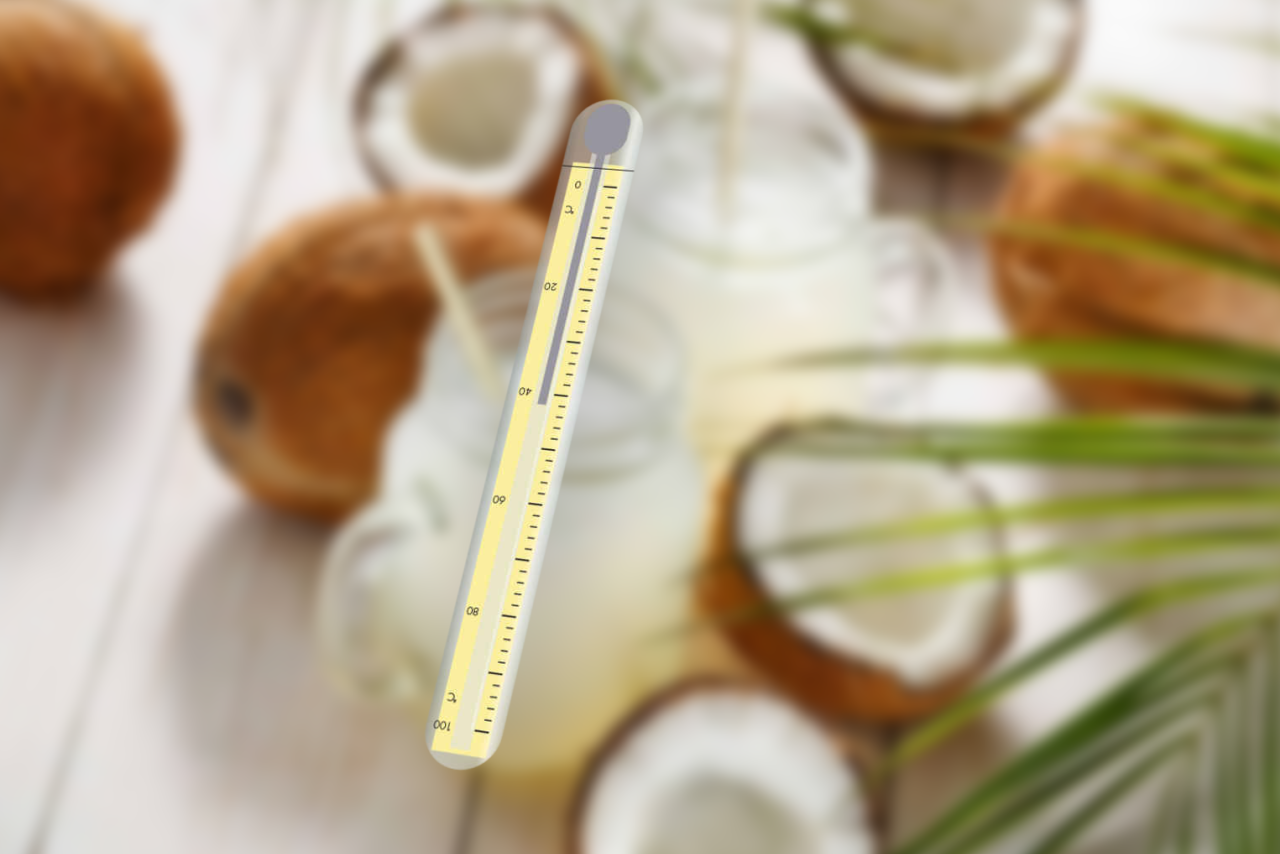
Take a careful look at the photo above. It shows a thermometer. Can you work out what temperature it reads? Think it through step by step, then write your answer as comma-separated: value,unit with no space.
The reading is 42,°C
